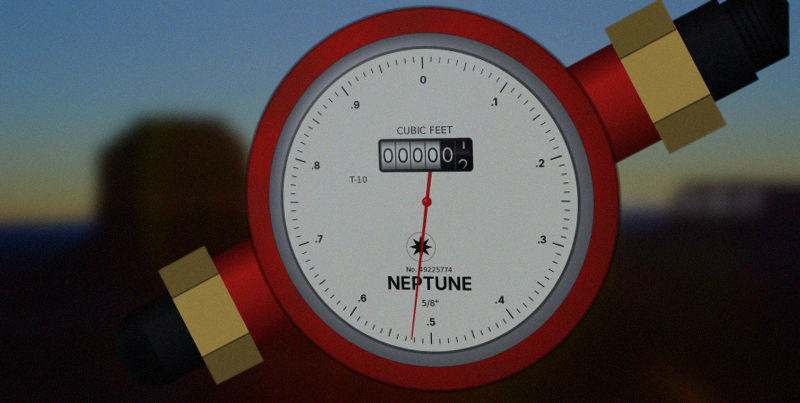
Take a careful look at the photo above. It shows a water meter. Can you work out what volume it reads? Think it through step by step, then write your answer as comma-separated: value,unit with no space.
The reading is 1.52,ft³
